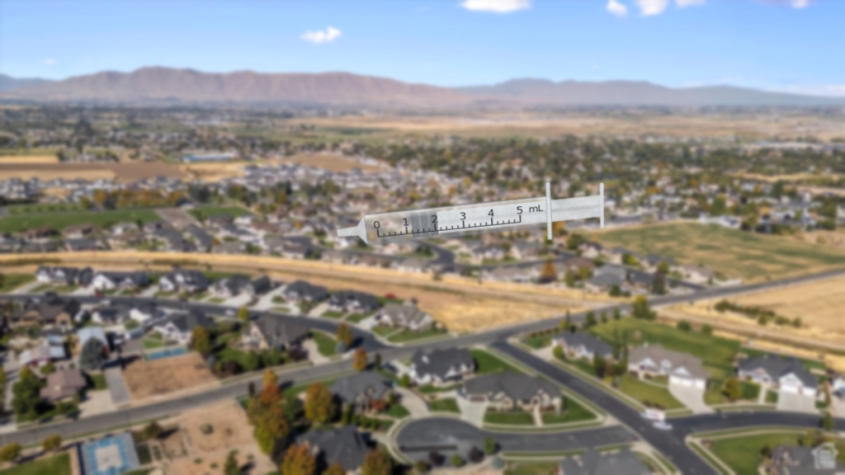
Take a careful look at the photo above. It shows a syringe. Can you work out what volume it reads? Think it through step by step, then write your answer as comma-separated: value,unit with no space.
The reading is 1.2,mL
